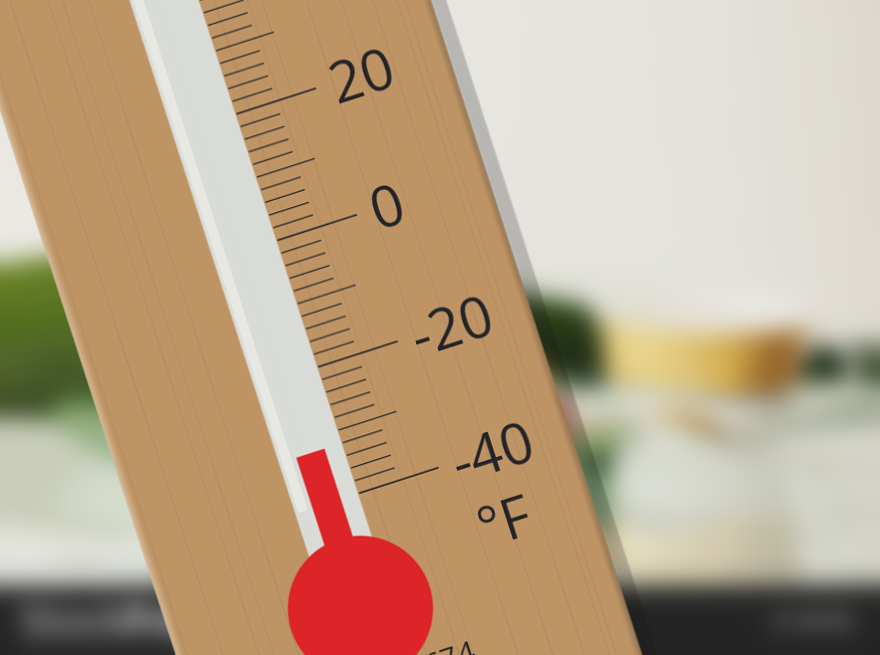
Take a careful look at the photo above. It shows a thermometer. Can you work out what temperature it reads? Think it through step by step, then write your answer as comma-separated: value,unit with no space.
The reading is -32,°F
